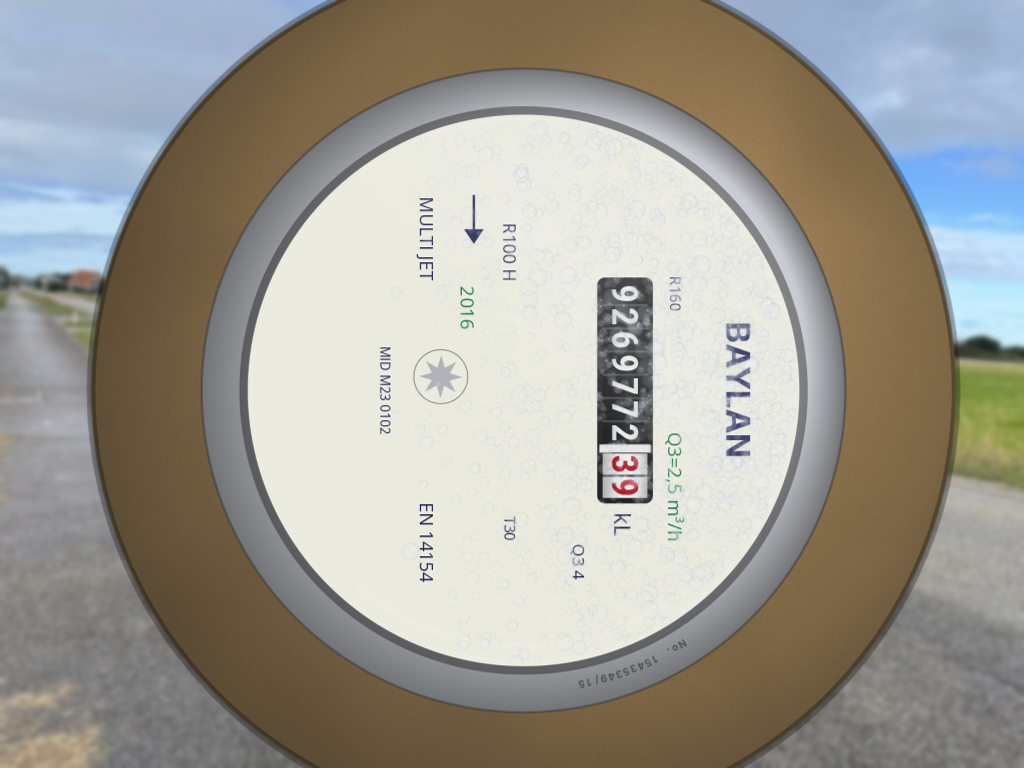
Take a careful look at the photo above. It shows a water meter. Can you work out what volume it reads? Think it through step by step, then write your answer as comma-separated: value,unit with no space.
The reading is 9269772.39,kL
